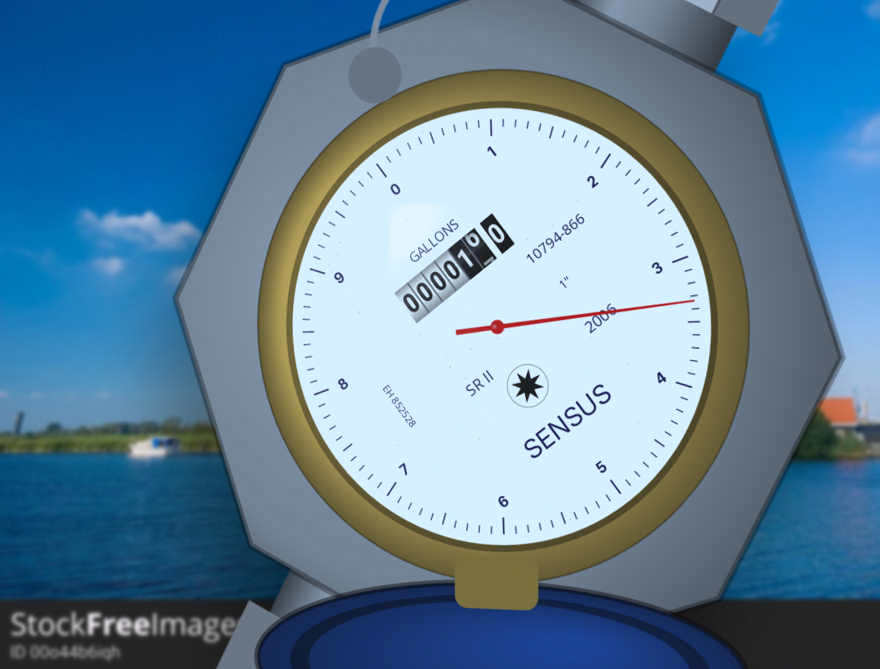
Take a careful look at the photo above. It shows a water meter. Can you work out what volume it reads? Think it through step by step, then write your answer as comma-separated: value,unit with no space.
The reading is 163.3,gal
